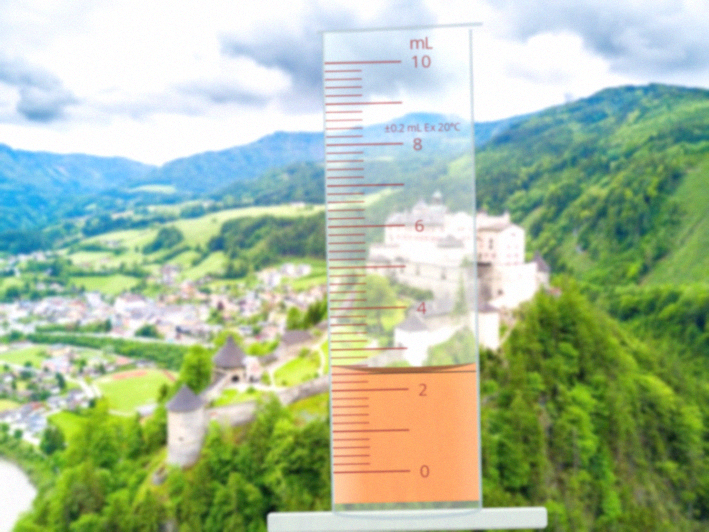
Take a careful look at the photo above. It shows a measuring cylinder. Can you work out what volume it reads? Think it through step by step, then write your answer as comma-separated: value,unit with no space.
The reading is 2.4,mL
